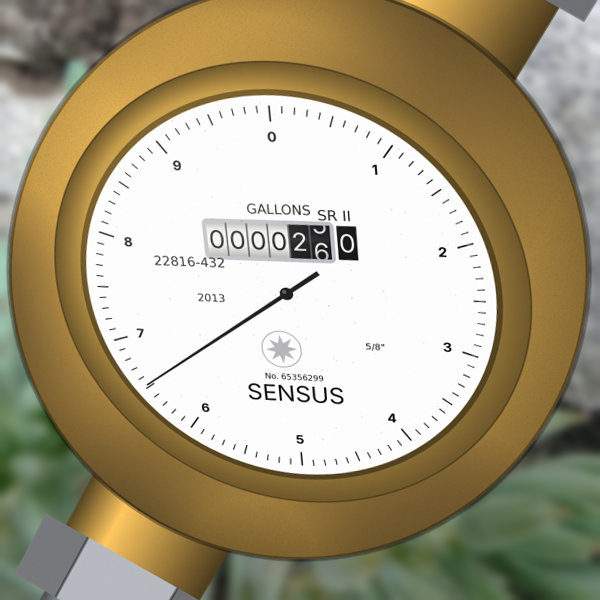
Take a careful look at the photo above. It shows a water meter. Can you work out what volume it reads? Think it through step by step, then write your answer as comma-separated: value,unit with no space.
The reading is 256.5,gal
